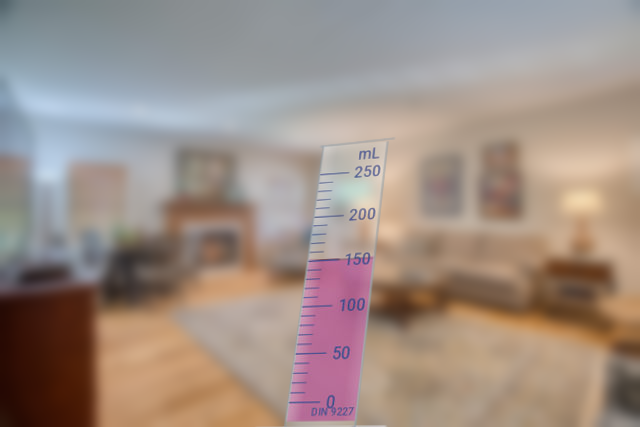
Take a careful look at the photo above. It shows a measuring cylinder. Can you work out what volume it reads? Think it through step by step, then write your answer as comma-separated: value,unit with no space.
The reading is 150,mL
